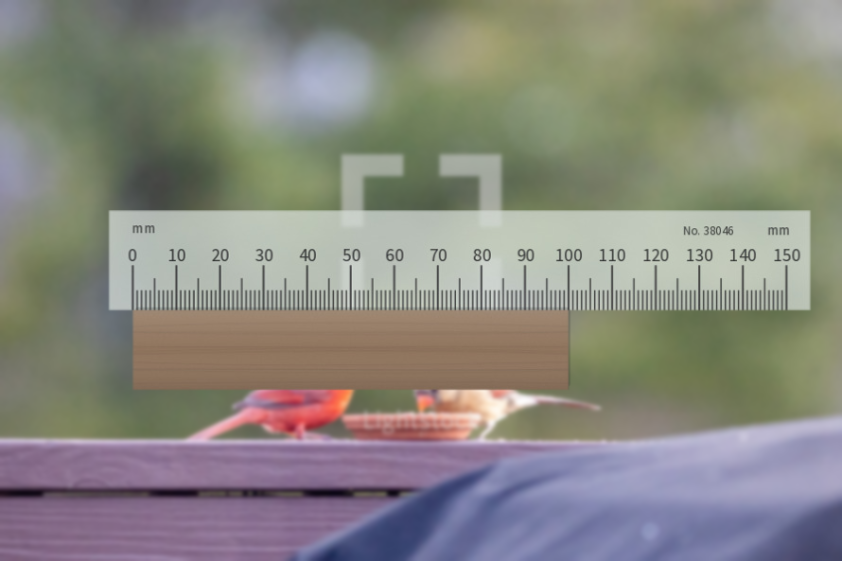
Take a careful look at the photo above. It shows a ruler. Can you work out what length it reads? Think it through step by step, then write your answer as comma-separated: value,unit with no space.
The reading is 100,mm
